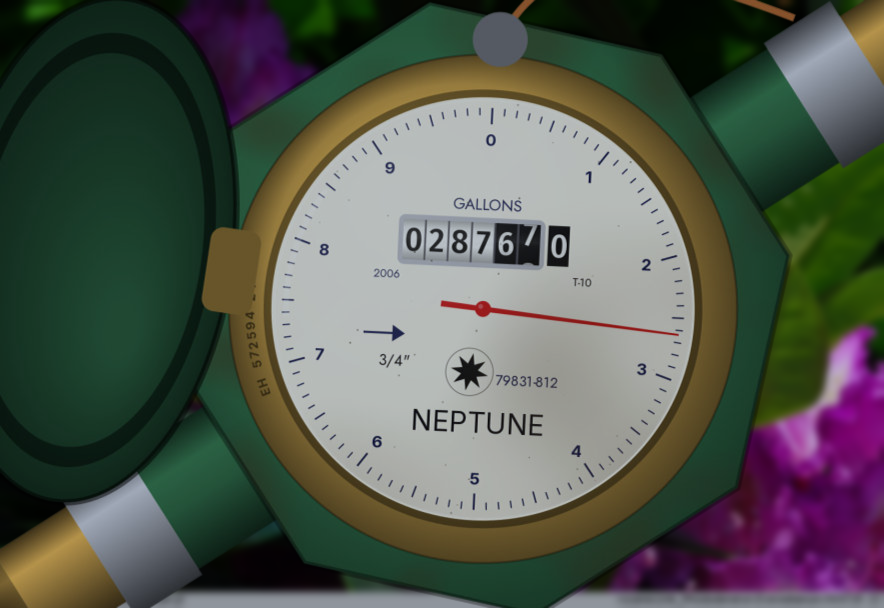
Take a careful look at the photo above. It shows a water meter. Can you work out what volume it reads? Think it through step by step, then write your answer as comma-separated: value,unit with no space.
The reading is 287672.6,gal
